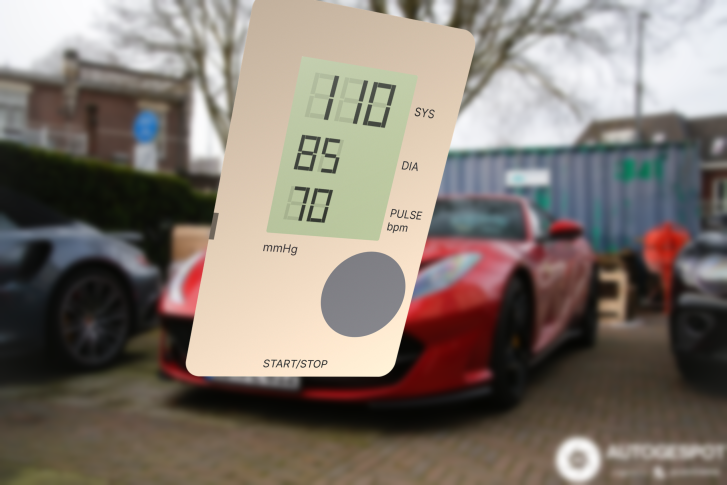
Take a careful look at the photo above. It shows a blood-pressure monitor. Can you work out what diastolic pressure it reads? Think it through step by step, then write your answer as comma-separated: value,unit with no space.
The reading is 85,mmHg
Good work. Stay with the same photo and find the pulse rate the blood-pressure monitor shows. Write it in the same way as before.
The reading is 70,bpm
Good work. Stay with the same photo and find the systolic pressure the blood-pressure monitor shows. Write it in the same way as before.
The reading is 110,mmHg
